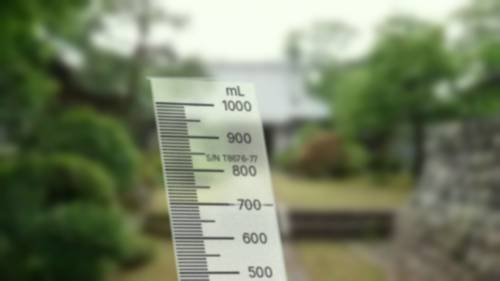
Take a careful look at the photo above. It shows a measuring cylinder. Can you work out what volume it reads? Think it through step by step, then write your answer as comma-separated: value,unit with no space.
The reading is 700,mL
